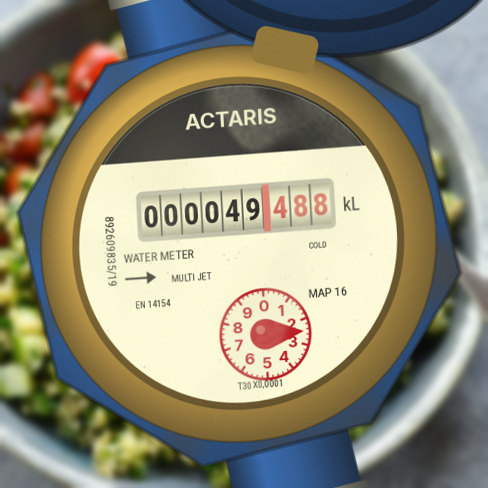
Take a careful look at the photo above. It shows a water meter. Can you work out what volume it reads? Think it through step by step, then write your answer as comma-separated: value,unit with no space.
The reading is 49.4882,kL
